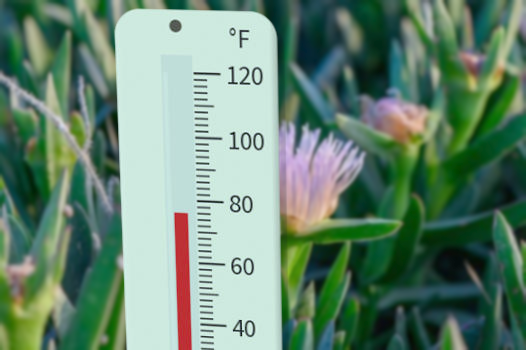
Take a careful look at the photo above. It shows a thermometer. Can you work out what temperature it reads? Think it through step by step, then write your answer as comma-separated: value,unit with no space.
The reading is 76,°F
